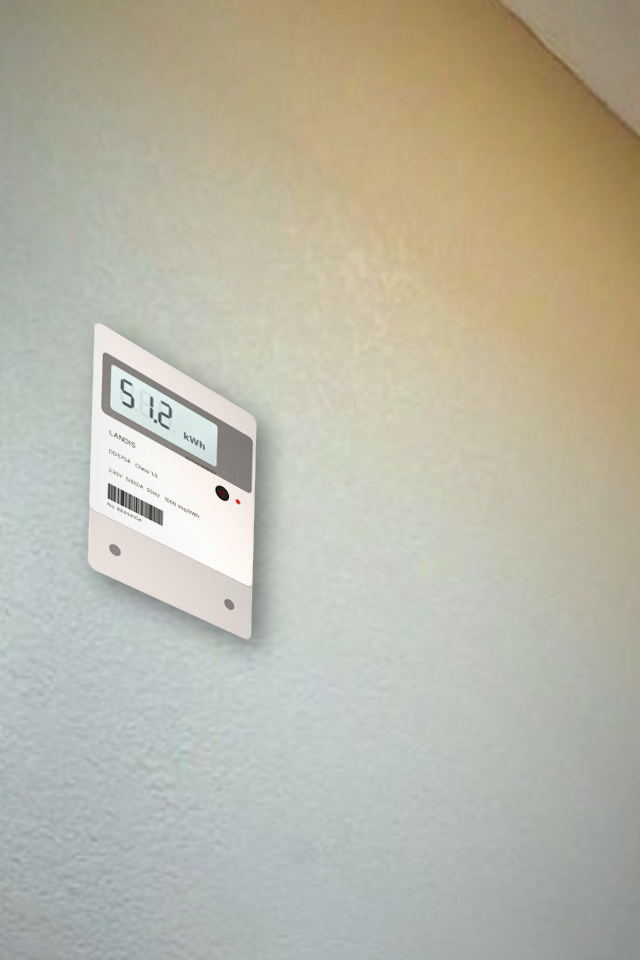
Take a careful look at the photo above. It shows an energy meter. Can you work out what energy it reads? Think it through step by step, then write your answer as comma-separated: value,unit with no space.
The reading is 51.2,kWh
